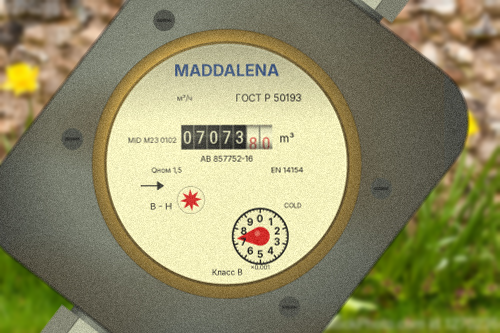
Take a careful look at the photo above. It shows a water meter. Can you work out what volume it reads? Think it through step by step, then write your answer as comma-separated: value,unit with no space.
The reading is 7073.797,m³
